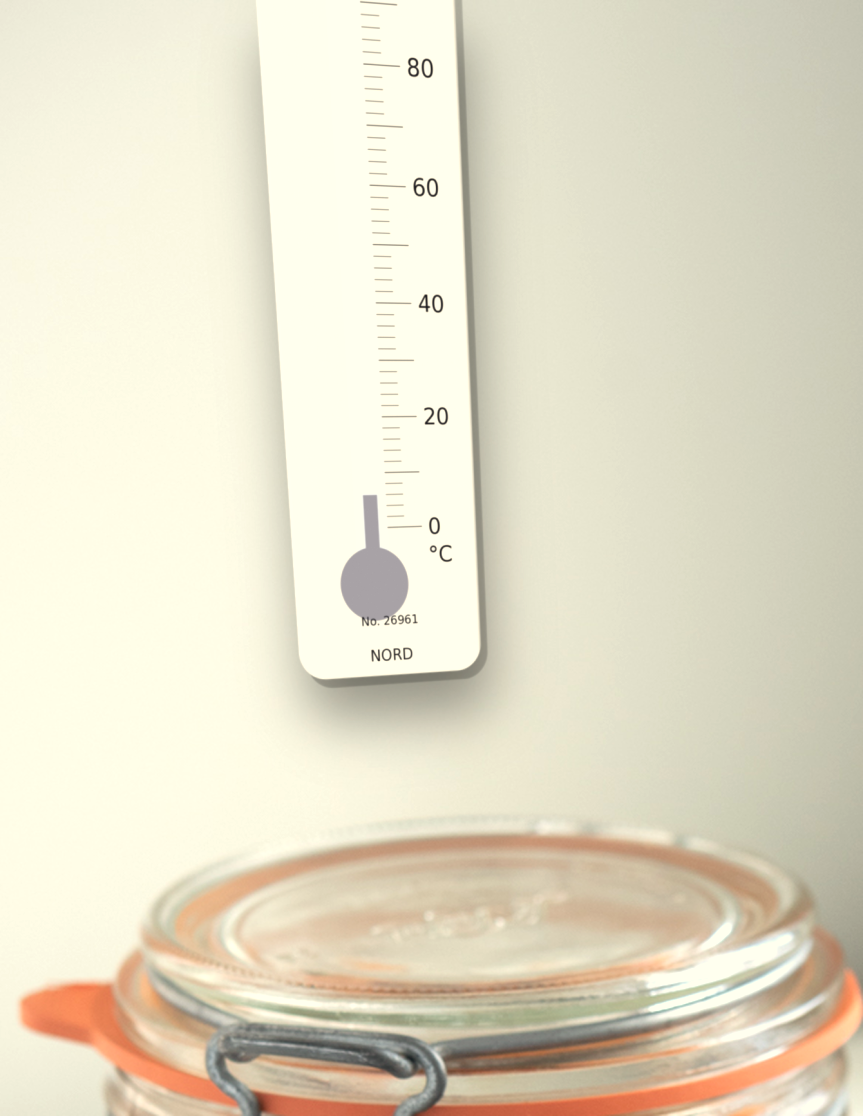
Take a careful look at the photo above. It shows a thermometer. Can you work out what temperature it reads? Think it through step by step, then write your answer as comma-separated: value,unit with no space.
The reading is 6,°C
